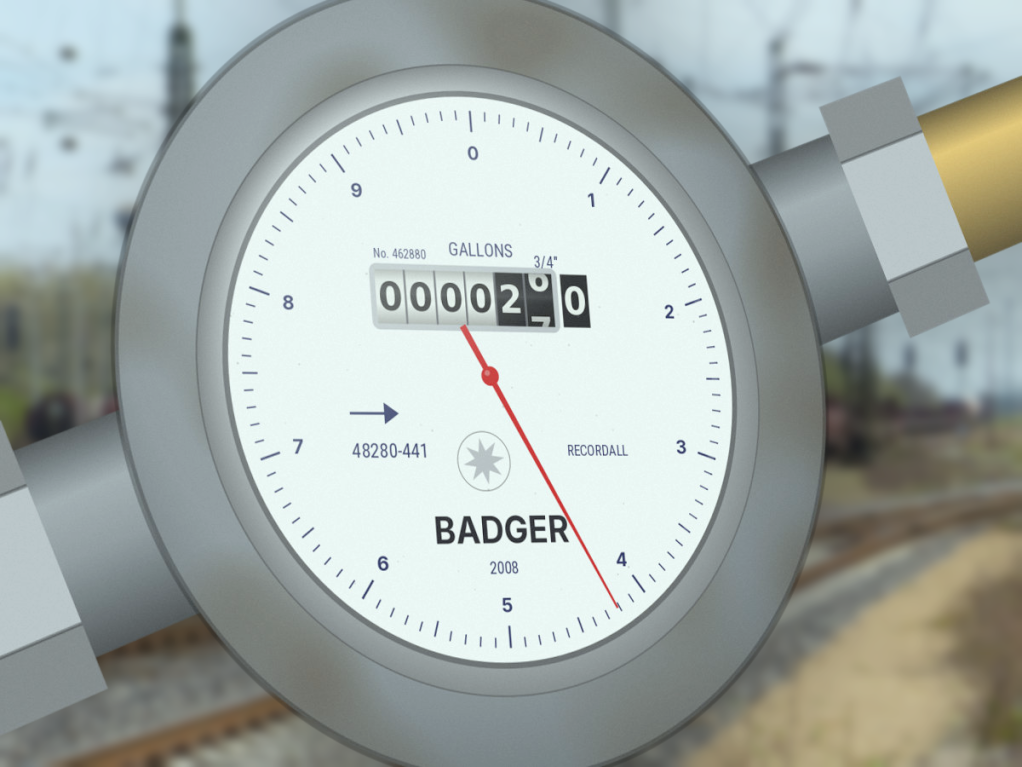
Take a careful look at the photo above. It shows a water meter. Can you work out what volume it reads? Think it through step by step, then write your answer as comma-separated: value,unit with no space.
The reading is 264.2,gal
